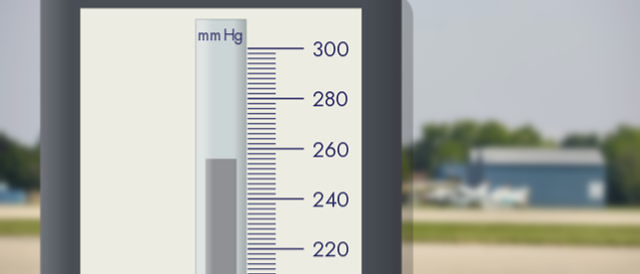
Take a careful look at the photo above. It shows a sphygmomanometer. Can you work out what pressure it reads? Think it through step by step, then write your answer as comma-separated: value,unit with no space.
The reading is 256,mmHg
